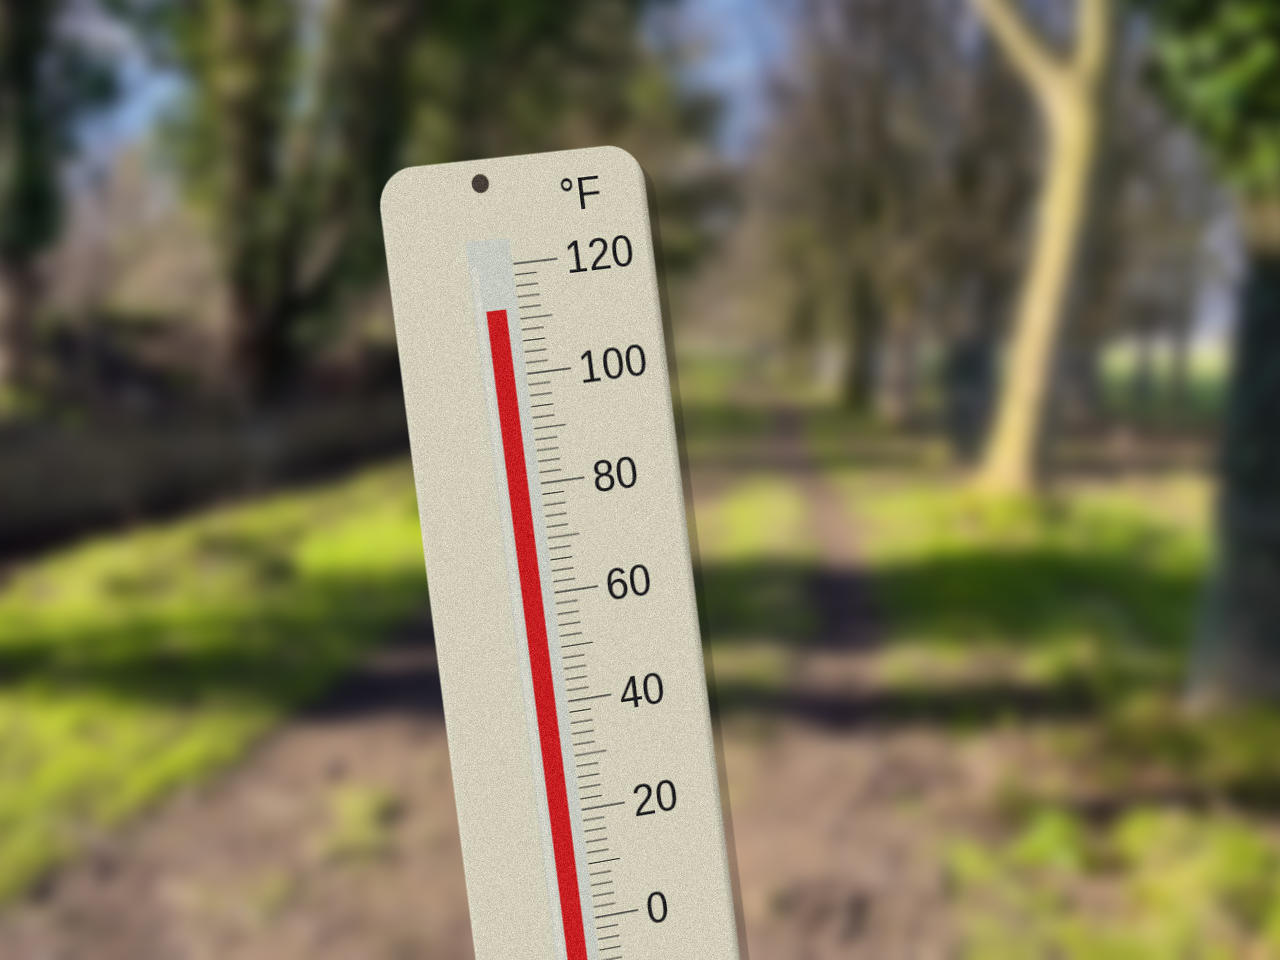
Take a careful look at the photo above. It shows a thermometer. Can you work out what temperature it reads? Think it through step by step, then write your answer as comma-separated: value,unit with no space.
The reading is 112,°F
